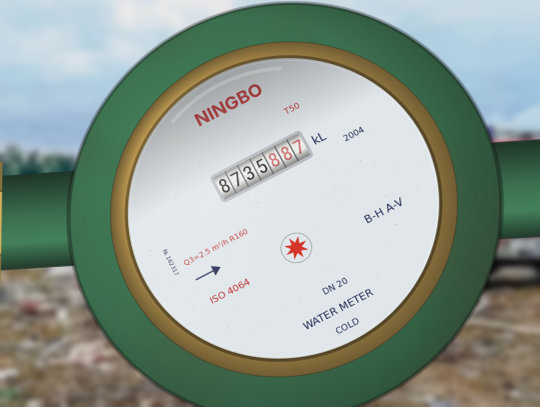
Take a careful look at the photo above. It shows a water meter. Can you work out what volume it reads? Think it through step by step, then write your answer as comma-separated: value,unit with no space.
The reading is 8735.887,kL
